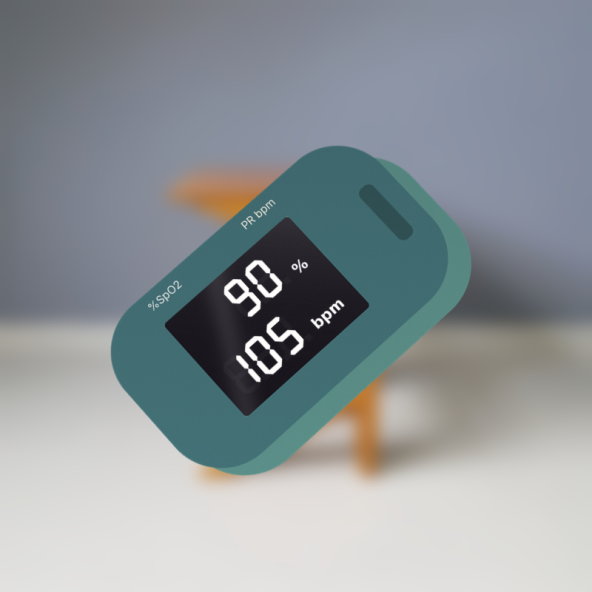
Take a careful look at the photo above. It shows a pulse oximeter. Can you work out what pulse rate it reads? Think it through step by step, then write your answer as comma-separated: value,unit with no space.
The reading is 105,bpm
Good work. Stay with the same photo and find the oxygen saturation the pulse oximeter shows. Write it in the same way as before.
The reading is 90,%
